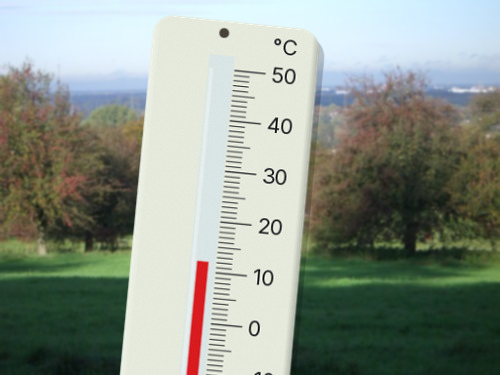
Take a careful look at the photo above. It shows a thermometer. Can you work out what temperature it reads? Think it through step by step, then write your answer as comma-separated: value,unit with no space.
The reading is 12,°C
